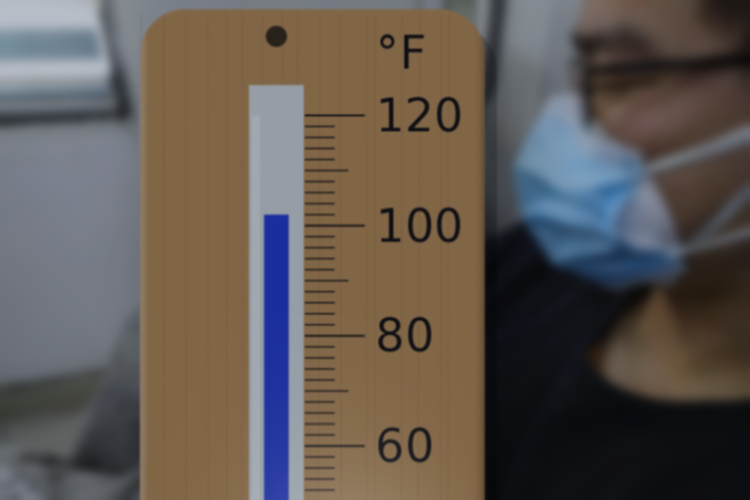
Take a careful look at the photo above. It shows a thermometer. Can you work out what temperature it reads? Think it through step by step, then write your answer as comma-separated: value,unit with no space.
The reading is 102,°F
